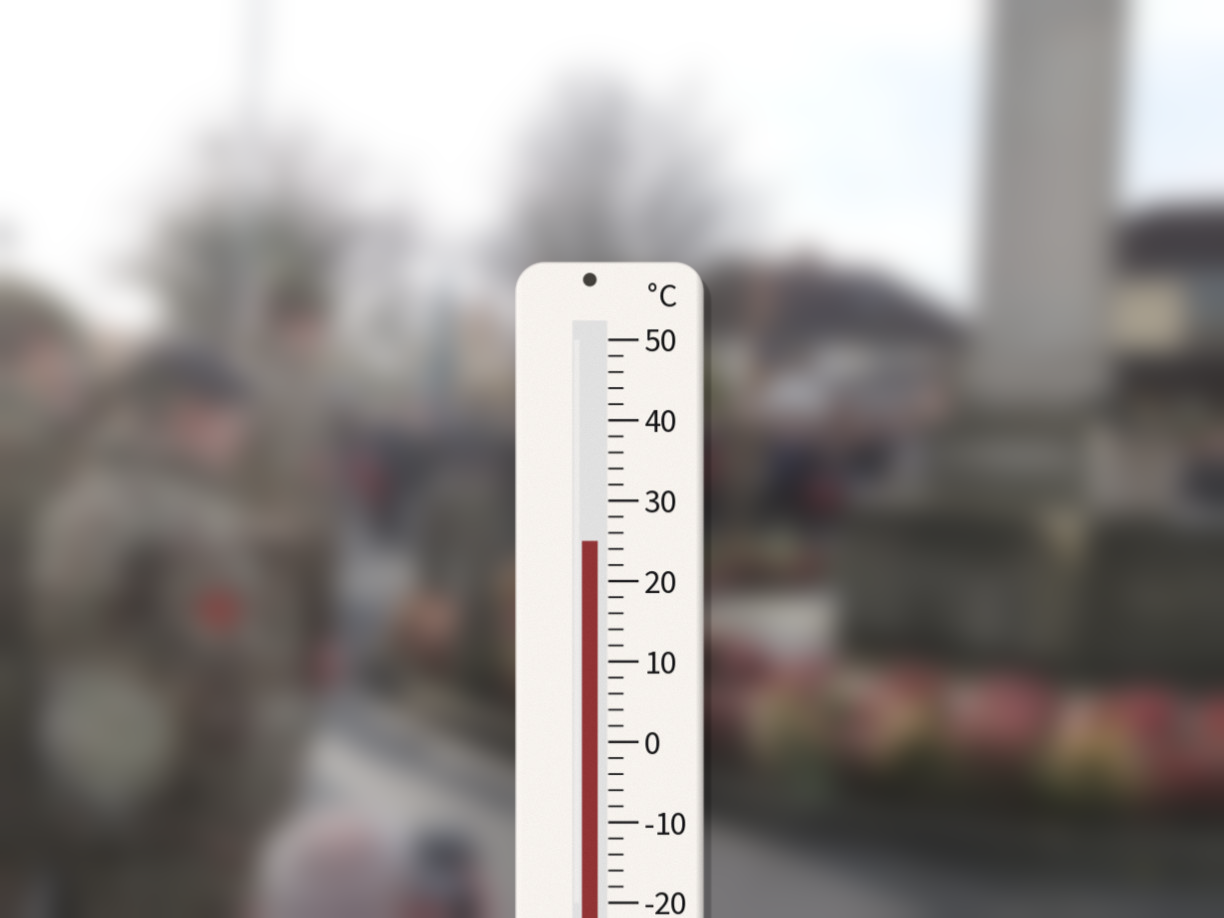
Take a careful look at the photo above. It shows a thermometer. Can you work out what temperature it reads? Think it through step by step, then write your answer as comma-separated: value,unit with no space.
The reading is 25,°C
